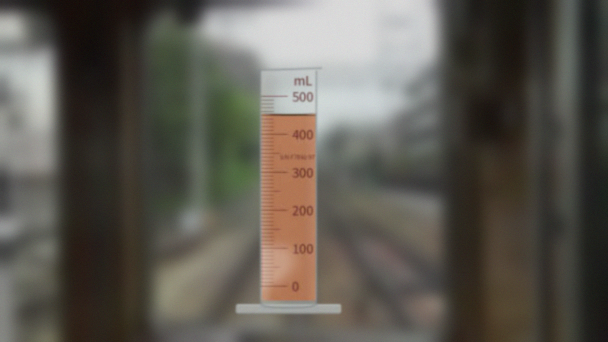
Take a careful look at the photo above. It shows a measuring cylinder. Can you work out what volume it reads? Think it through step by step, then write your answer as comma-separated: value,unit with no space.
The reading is 450,mL
